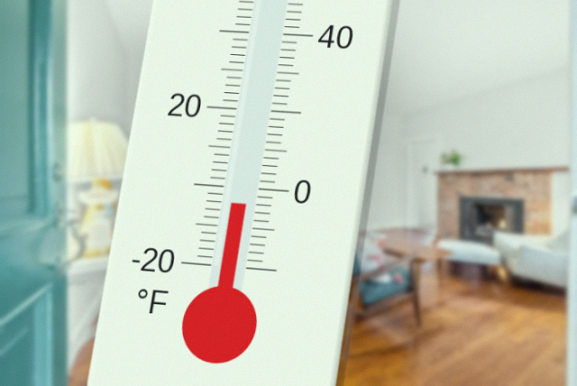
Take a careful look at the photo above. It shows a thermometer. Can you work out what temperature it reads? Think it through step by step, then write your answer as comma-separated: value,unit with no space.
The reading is -4,°F
